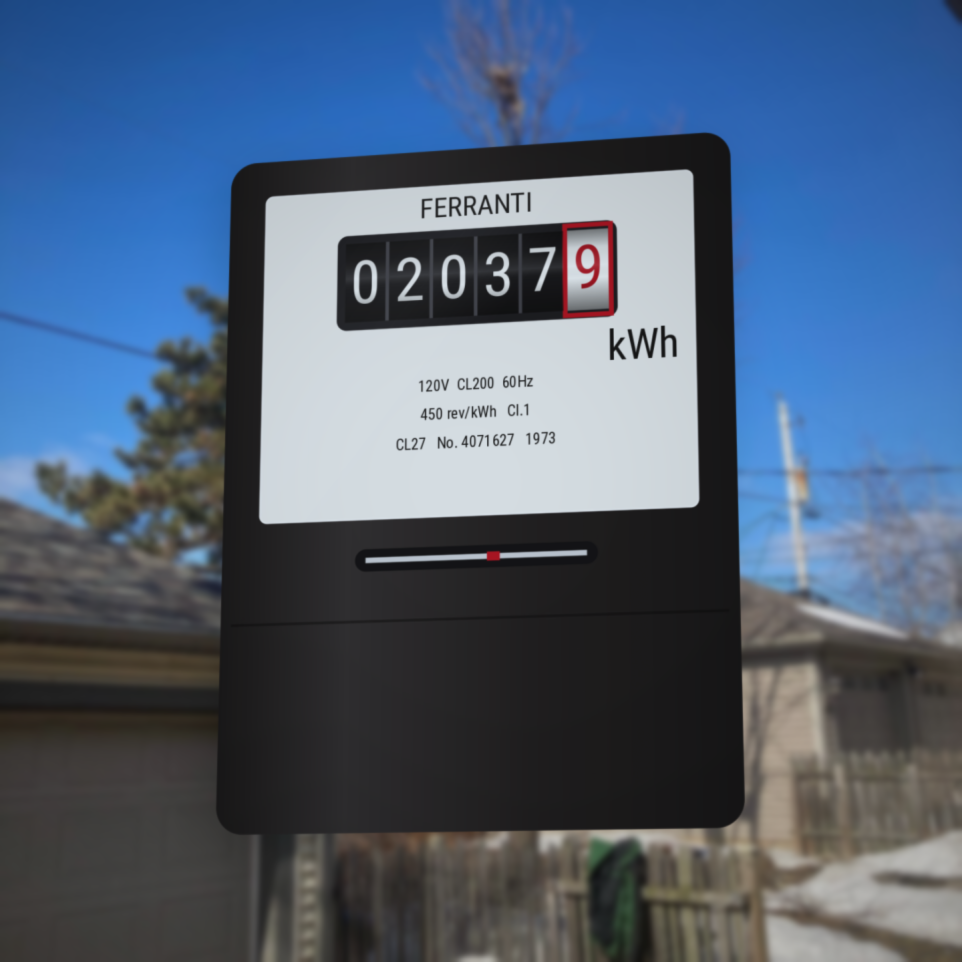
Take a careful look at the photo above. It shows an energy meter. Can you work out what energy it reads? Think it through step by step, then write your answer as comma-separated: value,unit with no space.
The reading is 2037.9,kWh
